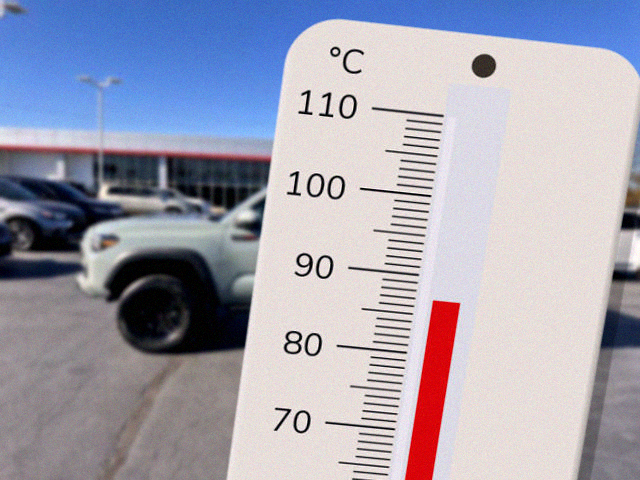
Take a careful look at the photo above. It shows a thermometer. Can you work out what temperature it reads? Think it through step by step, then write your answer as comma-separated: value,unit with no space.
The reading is 87,°C
